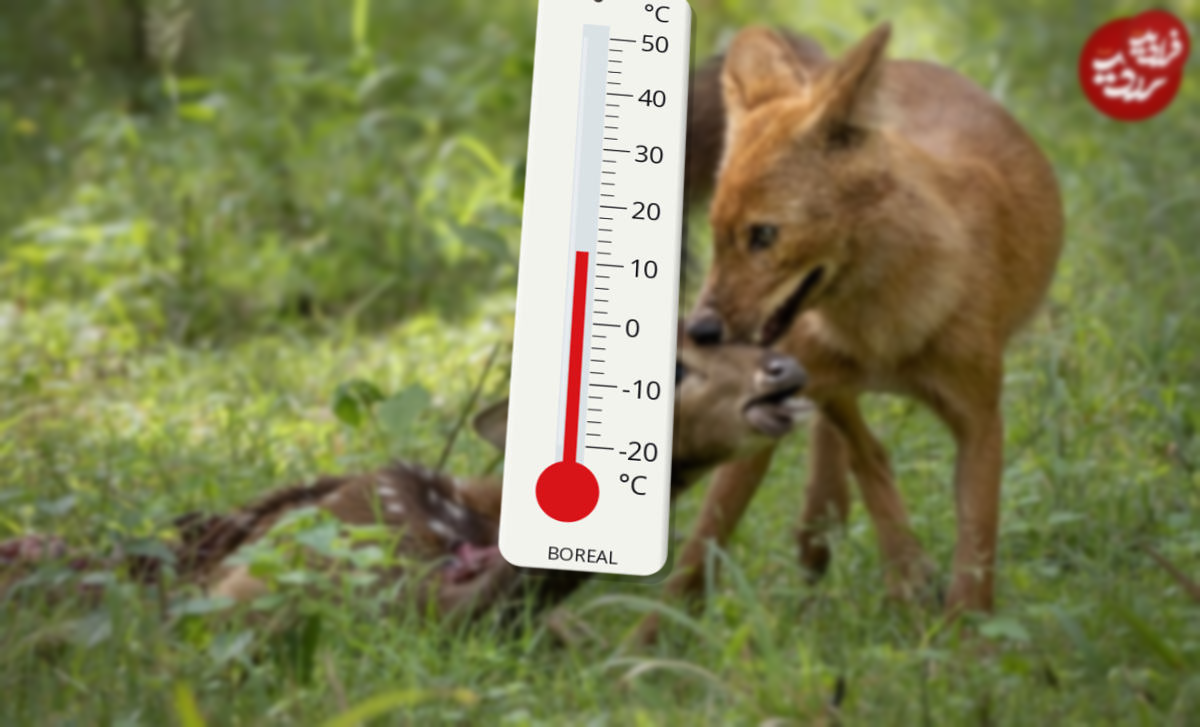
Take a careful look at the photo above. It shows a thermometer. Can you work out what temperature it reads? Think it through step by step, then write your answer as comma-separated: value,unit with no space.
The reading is 12,°C
